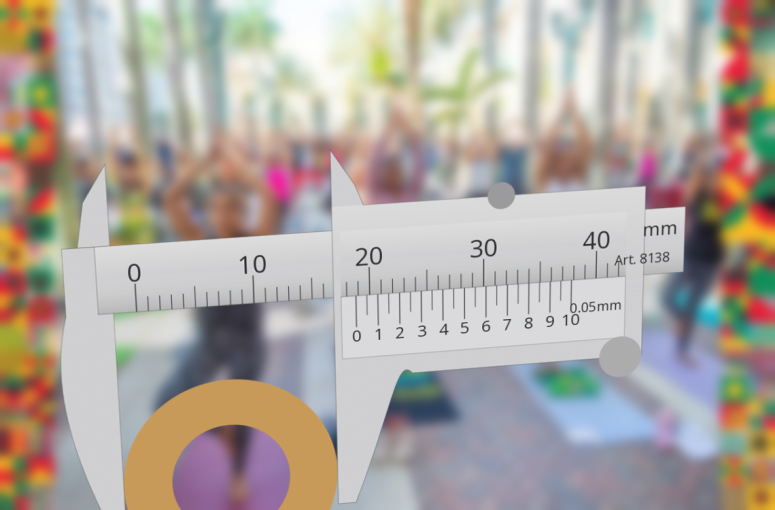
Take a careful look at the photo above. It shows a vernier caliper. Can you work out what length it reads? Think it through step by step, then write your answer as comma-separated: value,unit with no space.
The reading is 18.8,mm
